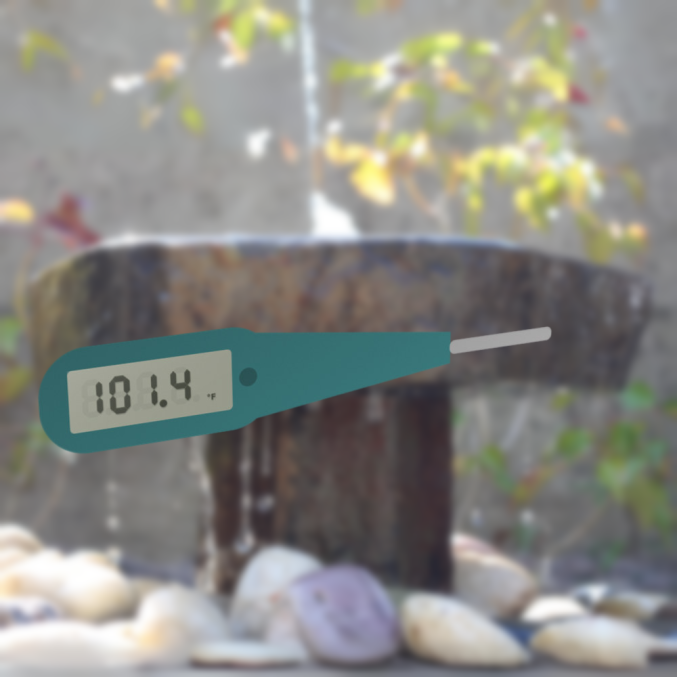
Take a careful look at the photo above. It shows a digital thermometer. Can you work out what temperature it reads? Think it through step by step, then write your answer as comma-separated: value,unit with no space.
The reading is 101.4,°F
